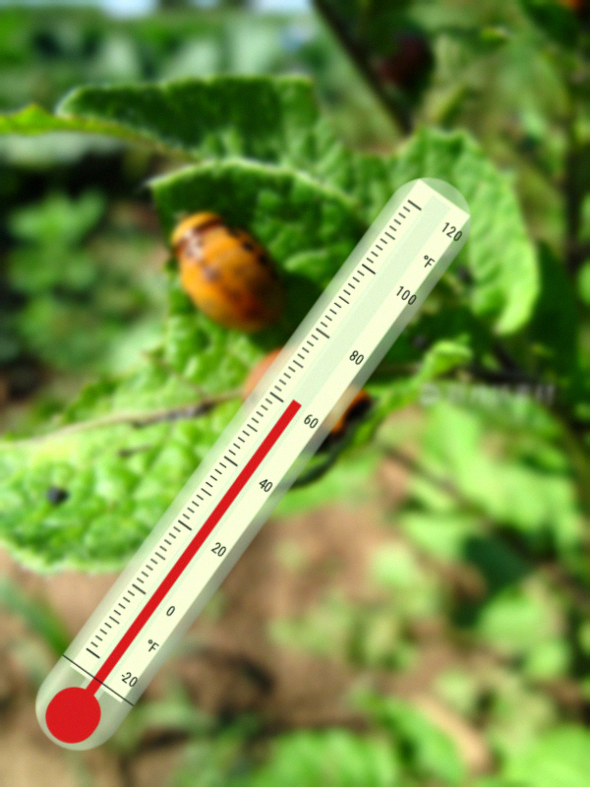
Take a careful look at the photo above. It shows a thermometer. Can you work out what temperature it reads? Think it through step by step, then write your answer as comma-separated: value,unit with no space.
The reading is 62,°F
